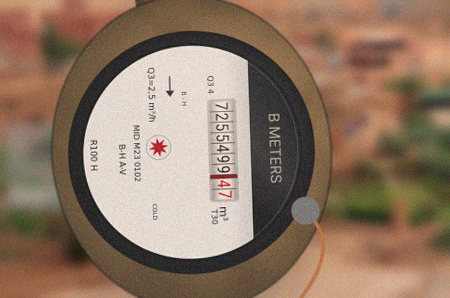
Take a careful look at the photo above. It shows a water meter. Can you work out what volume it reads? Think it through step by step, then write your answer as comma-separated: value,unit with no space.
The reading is 7255499.47,m³
